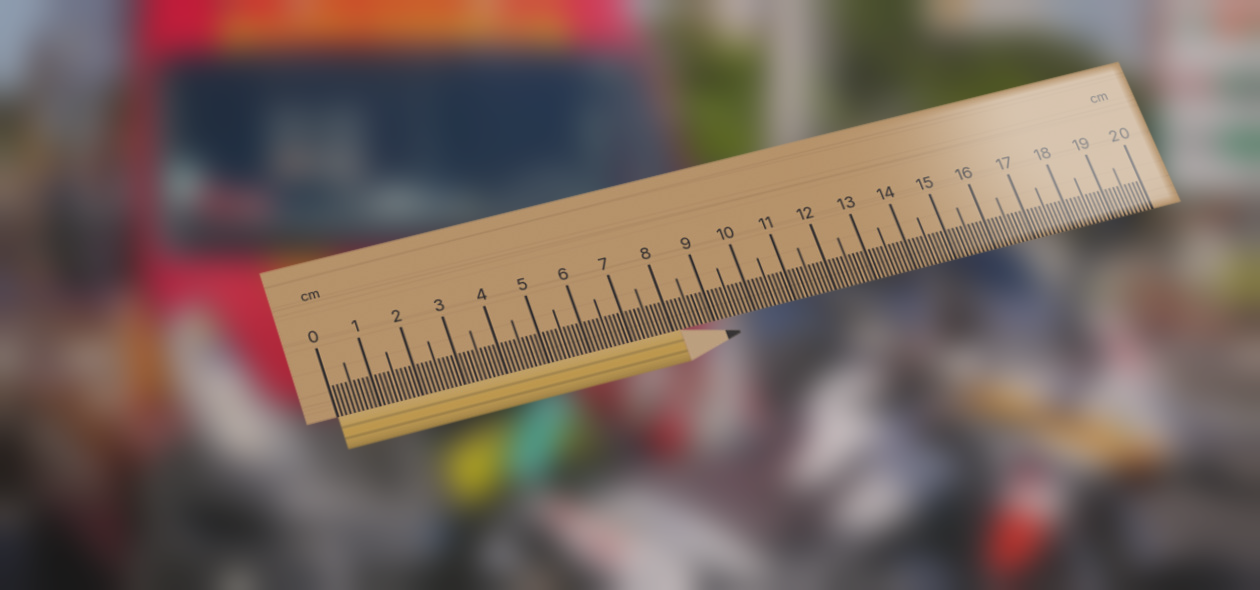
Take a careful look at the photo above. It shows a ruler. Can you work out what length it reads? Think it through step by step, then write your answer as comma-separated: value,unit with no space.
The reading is 9.5,cm
